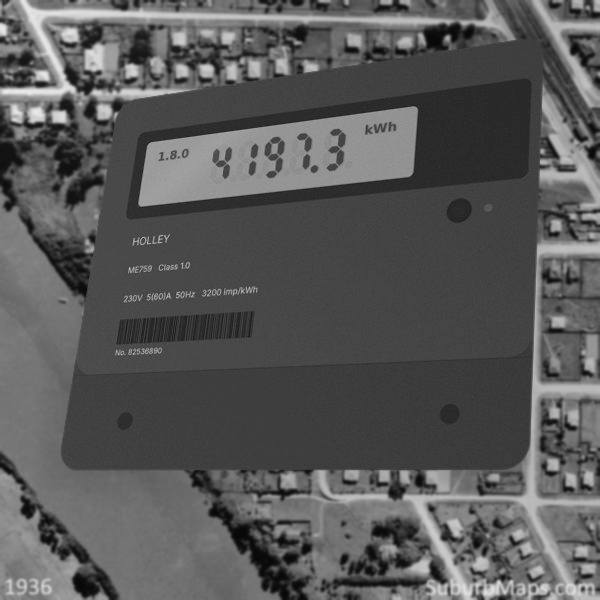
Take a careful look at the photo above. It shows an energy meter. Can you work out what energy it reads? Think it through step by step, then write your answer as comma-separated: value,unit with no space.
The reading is 4197.3,kWh
